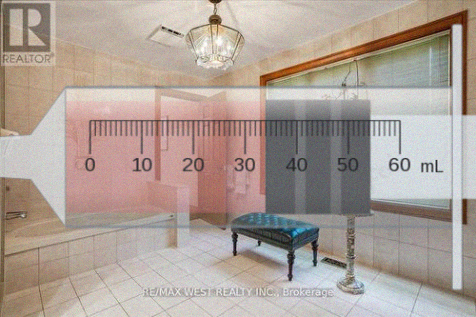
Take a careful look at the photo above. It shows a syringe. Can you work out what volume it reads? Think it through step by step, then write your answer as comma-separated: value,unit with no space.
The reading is 34,mL
